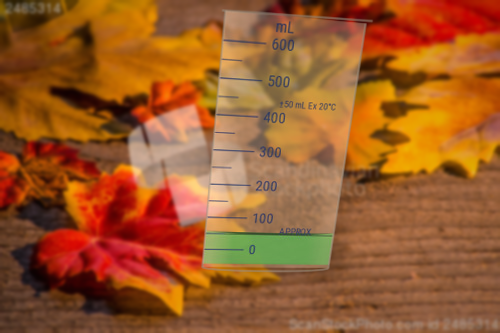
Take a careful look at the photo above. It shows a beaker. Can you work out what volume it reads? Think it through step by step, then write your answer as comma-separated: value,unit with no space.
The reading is 50,mL
